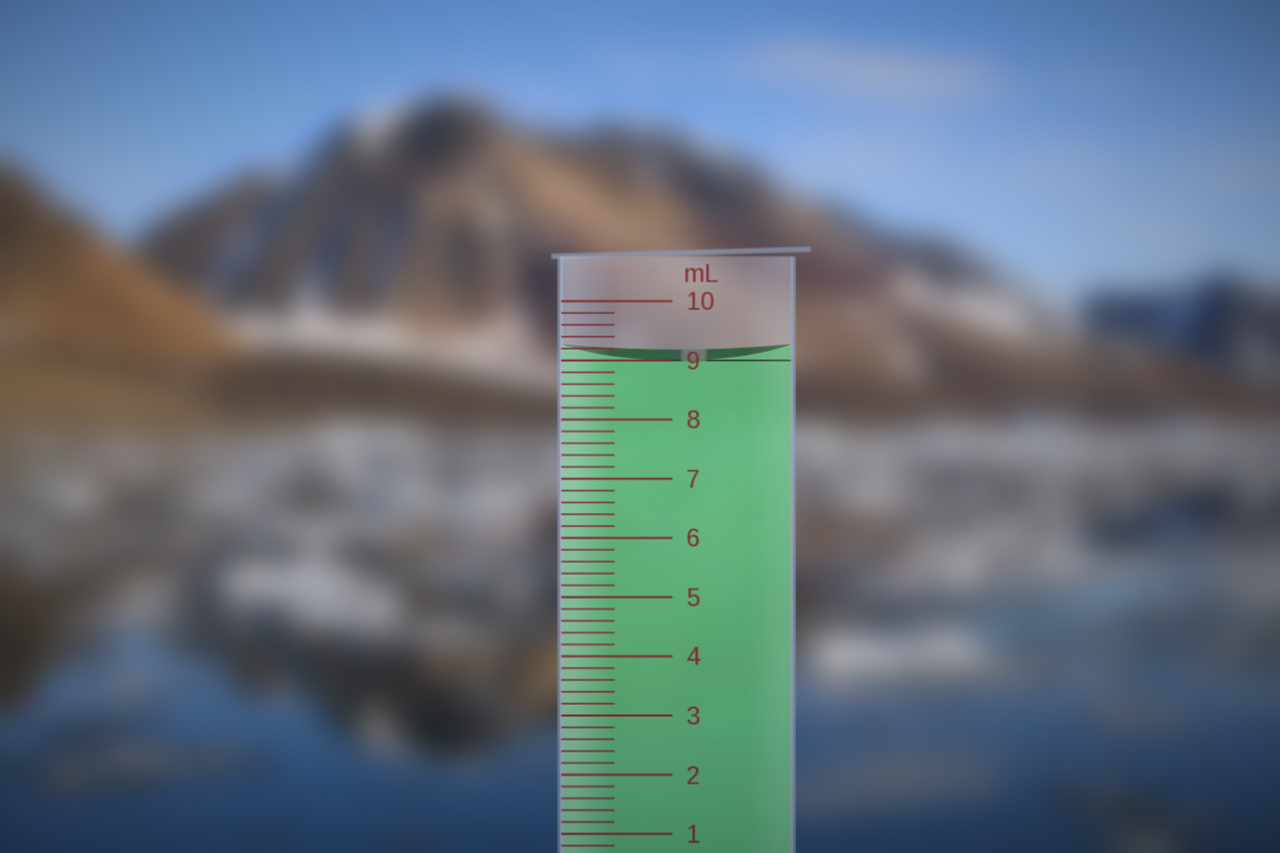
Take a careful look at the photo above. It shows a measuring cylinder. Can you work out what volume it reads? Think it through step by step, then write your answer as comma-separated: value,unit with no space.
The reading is 9,mL
